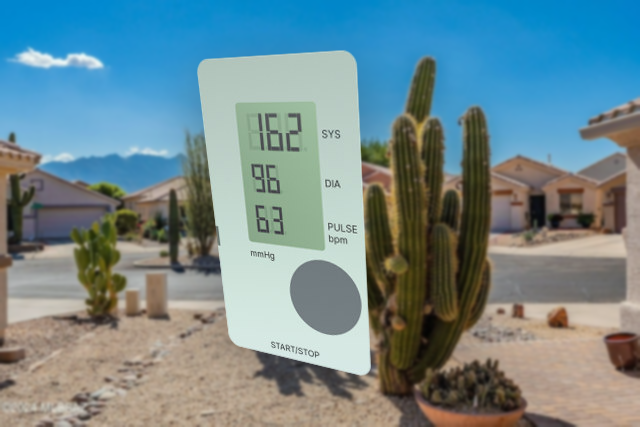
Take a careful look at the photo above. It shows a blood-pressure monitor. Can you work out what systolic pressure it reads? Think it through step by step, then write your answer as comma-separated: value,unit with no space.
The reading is 162,mmHg
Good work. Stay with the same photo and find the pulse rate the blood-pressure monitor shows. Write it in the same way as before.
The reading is 63,bpm
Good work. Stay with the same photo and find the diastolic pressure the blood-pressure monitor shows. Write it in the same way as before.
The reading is 96,mmHg
